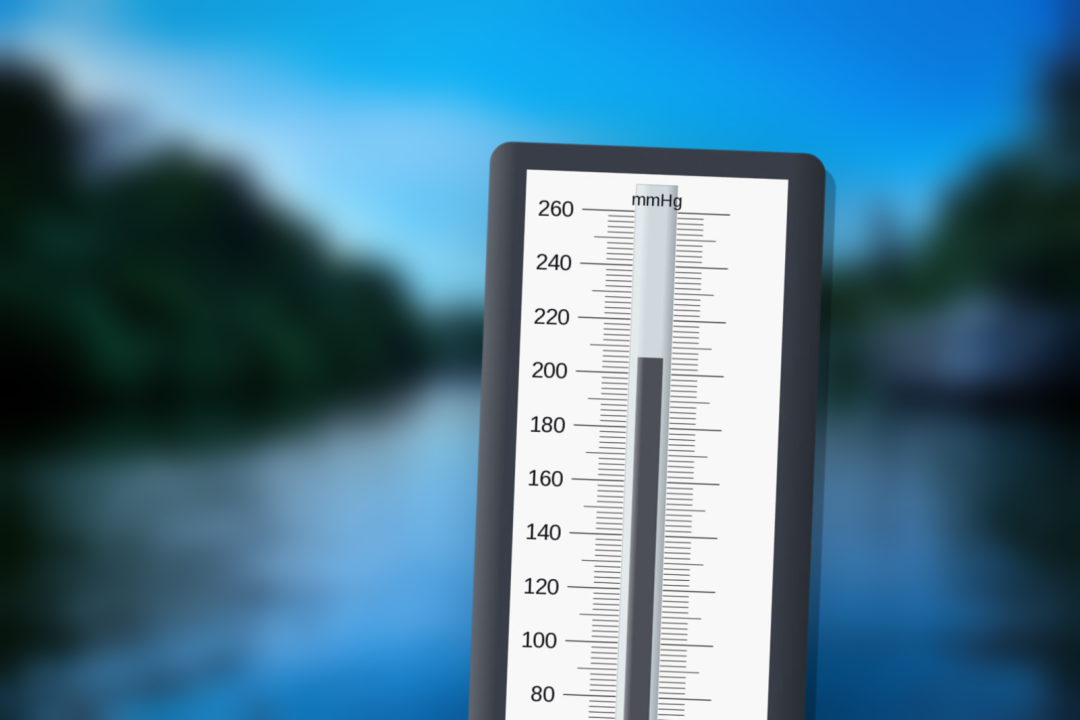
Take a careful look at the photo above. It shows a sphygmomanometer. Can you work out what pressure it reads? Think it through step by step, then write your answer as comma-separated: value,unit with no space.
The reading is 206,mmHg
